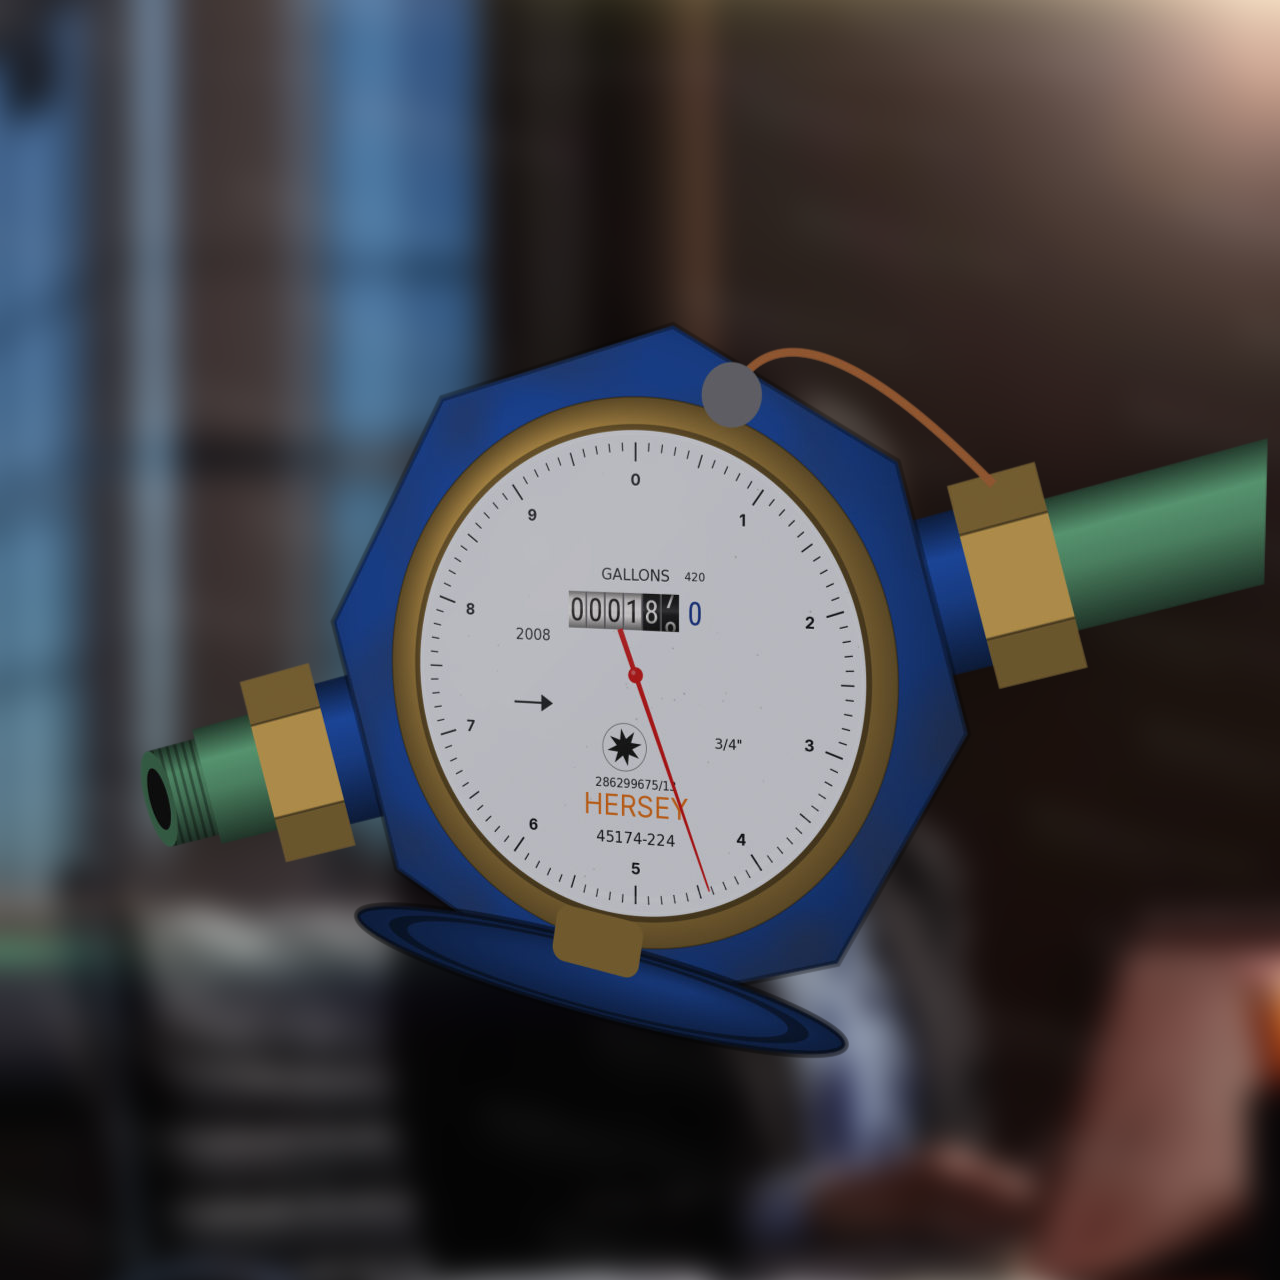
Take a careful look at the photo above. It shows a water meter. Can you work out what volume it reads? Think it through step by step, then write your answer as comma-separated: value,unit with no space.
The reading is 1874.4,gal
